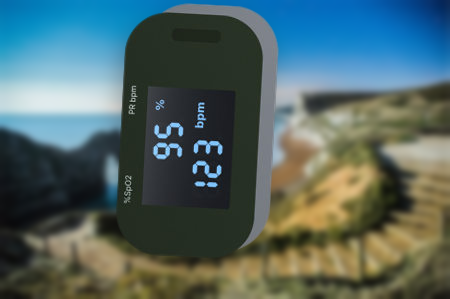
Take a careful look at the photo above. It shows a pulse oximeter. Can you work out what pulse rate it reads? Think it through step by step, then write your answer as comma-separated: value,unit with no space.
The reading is 123,bpm
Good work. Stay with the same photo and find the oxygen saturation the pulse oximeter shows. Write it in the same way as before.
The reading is 95,%
